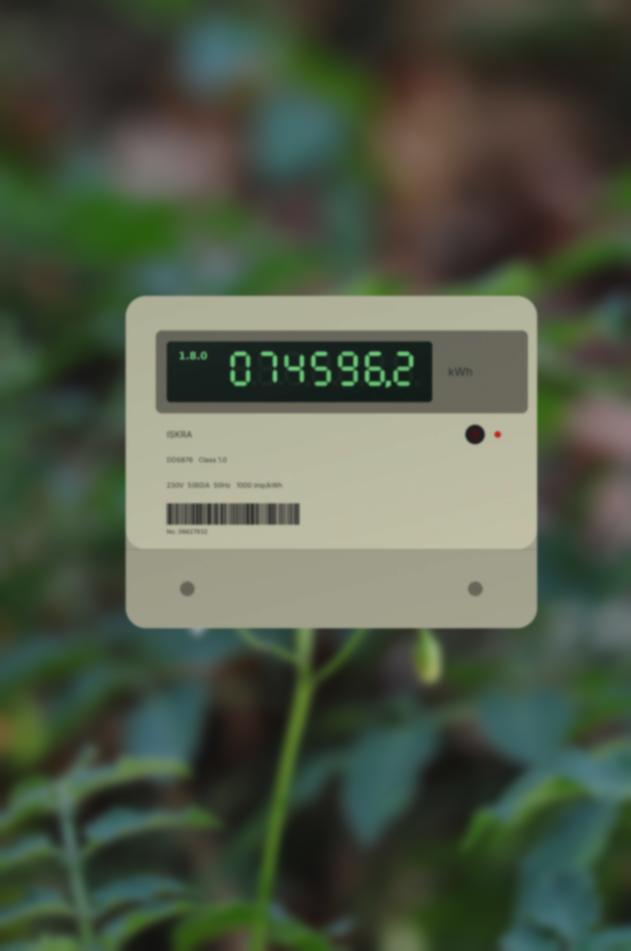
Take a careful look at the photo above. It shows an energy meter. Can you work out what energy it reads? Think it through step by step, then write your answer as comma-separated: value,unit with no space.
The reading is 74596.2,kWh
